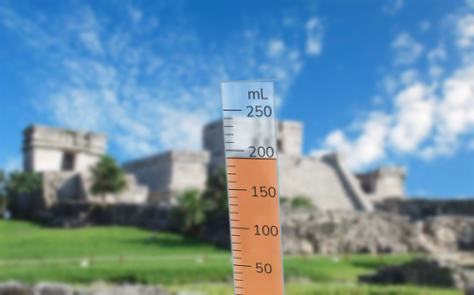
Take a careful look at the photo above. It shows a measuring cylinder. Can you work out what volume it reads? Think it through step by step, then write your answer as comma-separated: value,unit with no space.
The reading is 190,mL
